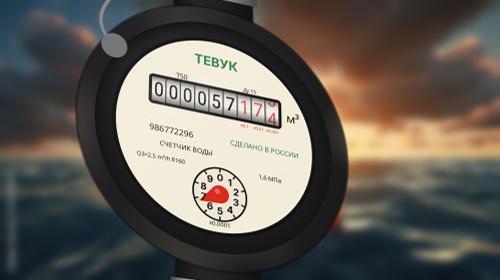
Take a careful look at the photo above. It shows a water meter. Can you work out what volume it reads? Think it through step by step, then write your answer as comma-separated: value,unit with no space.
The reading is 57.1736,m³
